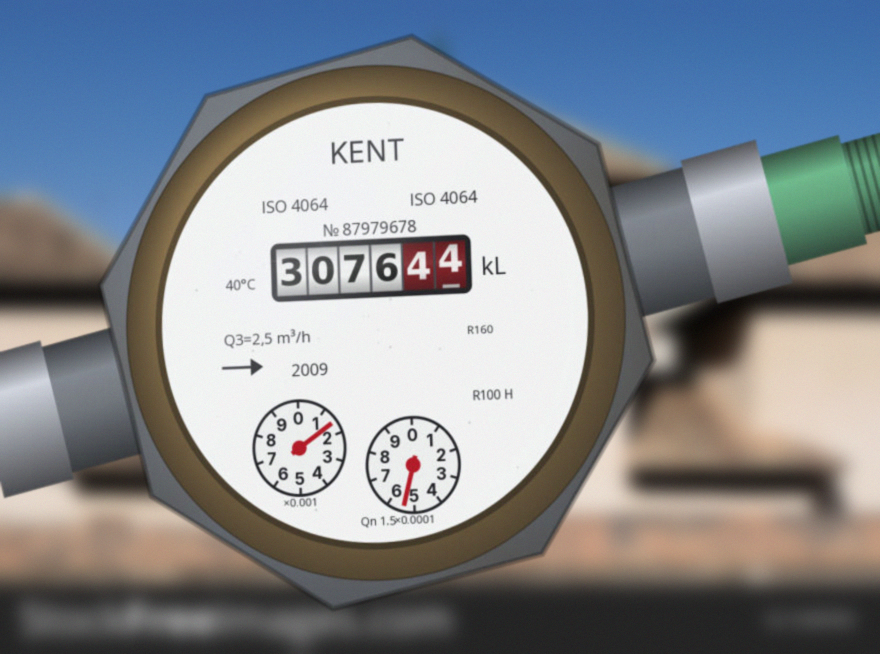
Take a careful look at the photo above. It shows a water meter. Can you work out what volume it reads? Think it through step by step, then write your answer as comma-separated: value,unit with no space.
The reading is 3076.4415,kL
